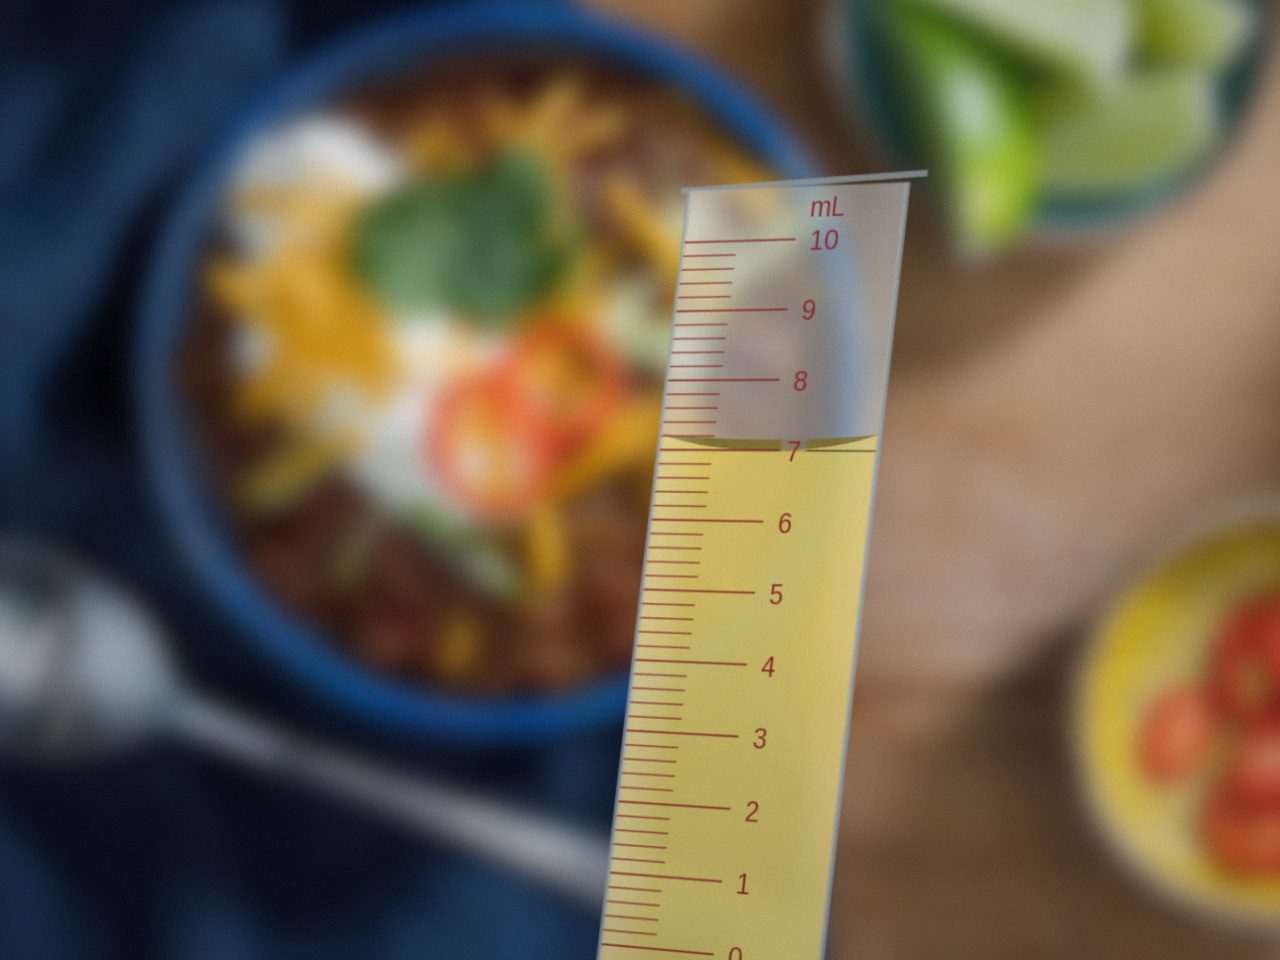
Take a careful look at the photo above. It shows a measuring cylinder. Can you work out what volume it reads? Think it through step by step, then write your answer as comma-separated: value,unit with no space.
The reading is 7,mL
